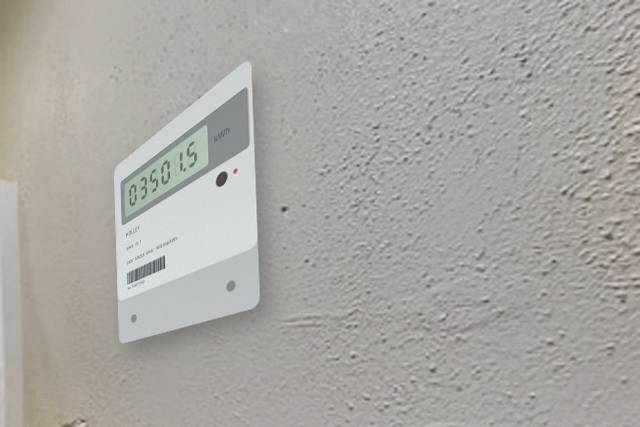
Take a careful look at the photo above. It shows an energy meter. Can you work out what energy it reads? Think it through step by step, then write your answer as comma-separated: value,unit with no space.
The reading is 3501.5,kWh
